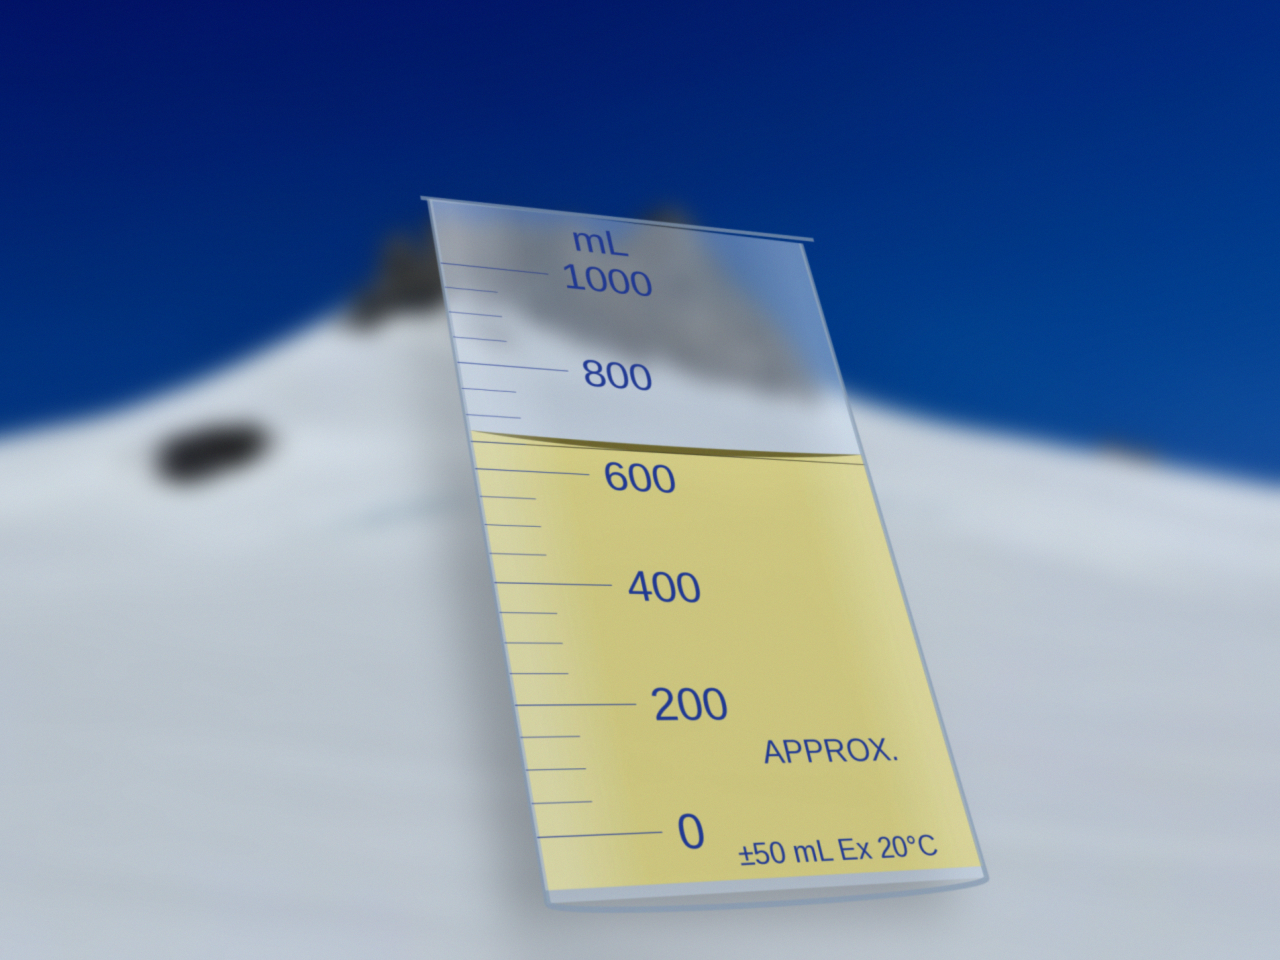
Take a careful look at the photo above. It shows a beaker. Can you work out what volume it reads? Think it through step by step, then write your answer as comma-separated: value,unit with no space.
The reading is 650,mL
